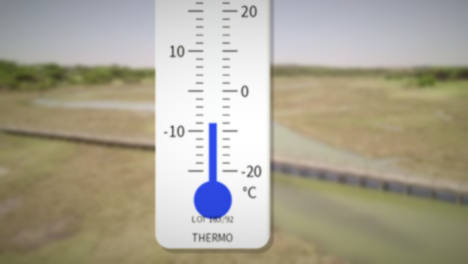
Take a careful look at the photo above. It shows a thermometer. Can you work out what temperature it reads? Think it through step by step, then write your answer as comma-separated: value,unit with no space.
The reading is -8,°C
